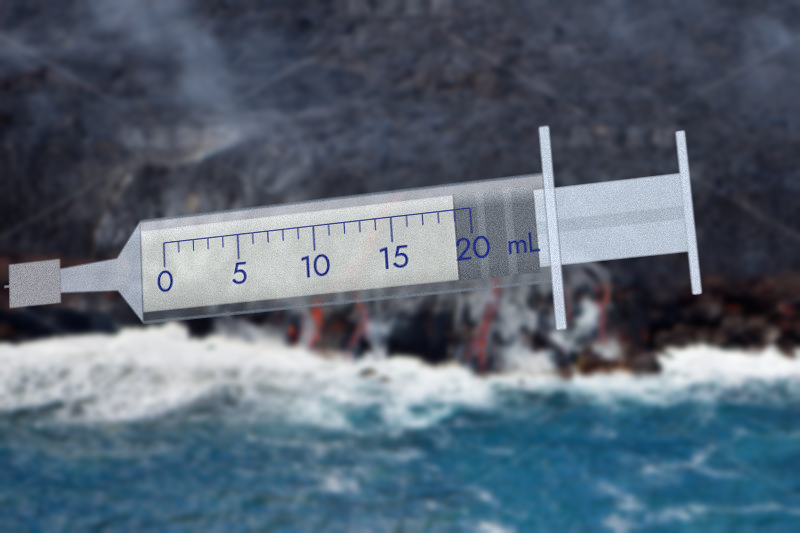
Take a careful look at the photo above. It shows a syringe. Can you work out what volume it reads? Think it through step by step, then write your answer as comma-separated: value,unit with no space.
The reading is 19,mL
